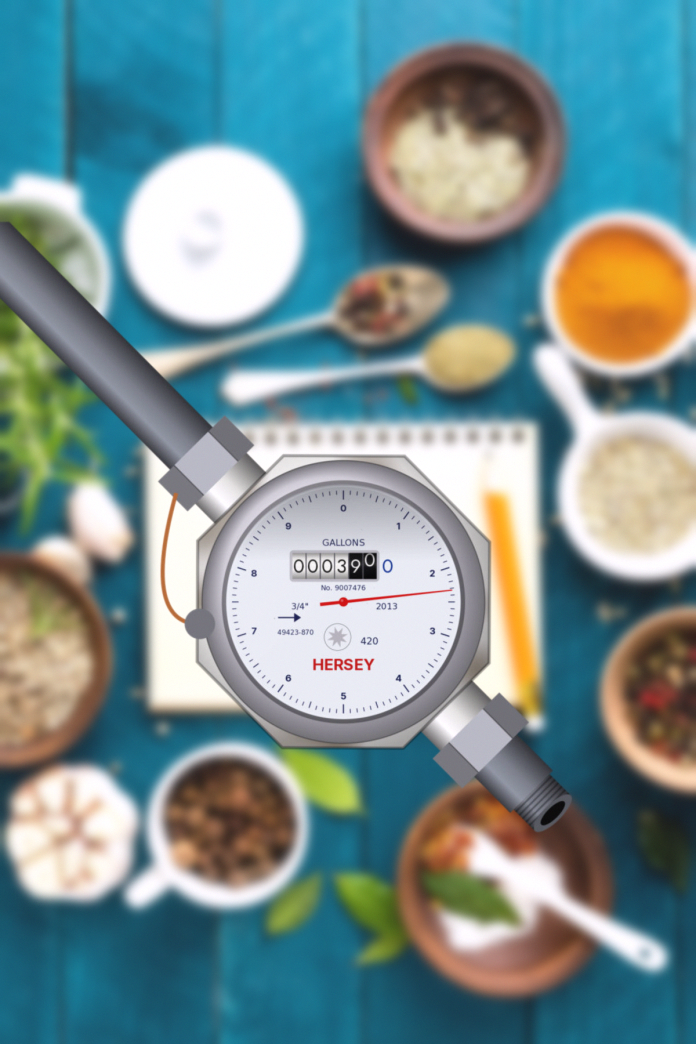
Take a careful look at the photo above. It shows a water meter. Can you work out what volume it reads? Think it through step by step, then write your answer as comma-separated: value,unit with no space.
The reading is 3902.3,gal
